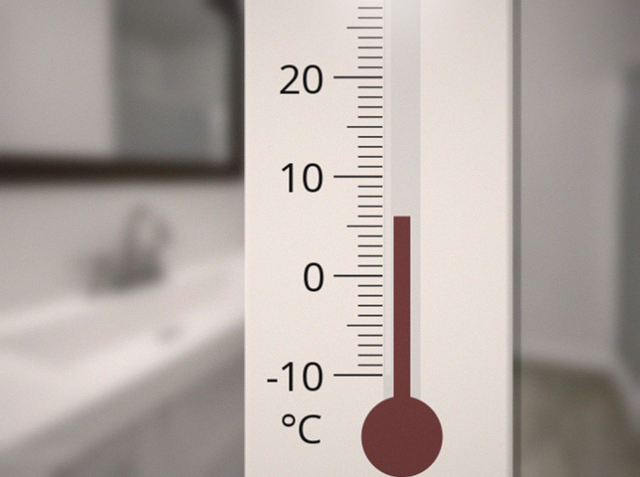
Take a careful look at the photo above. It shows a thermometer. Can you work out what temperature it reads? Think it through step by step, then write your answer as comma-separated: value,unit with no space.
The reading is 6,°C
